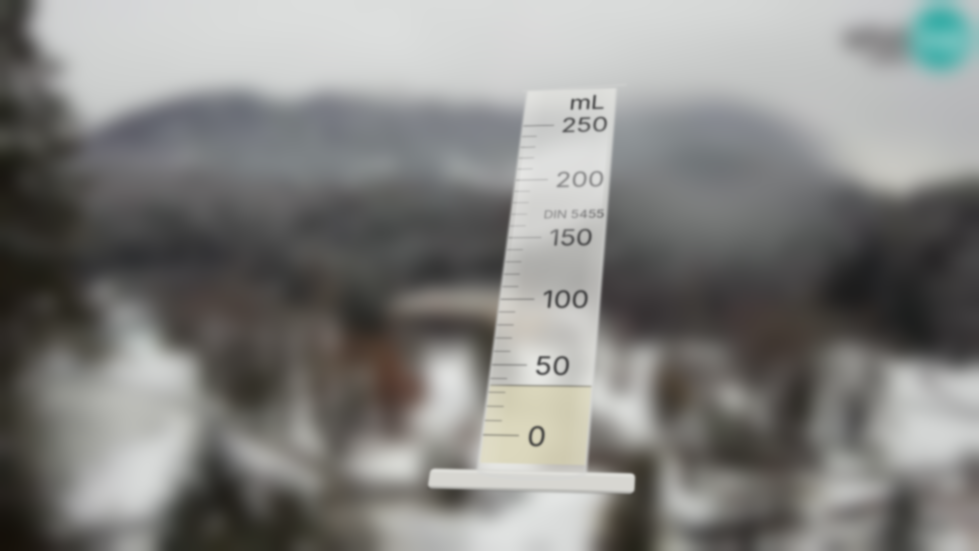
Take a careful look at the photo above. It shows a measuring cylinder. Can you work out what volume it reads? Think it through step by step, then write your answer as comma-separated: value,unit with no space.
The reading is 35,mL
